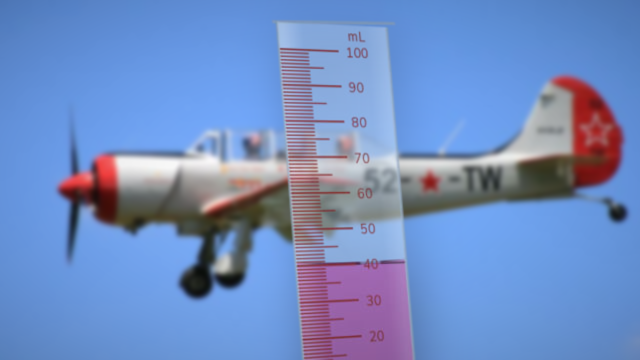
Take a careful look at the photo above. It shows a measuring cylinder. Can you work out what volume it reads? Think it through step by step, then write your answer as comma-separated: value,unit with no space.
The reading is 40,mL
